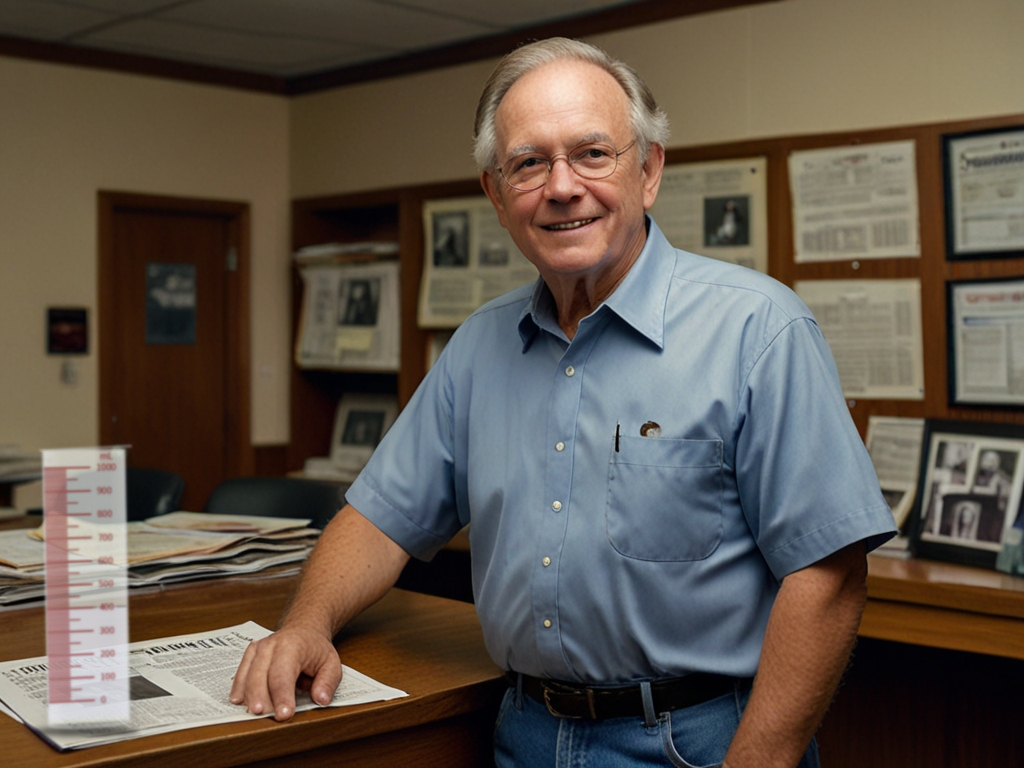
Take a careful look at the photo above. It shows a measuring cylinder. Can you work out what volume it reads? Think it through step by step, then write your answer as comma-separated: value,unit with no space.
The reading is 400,mL
